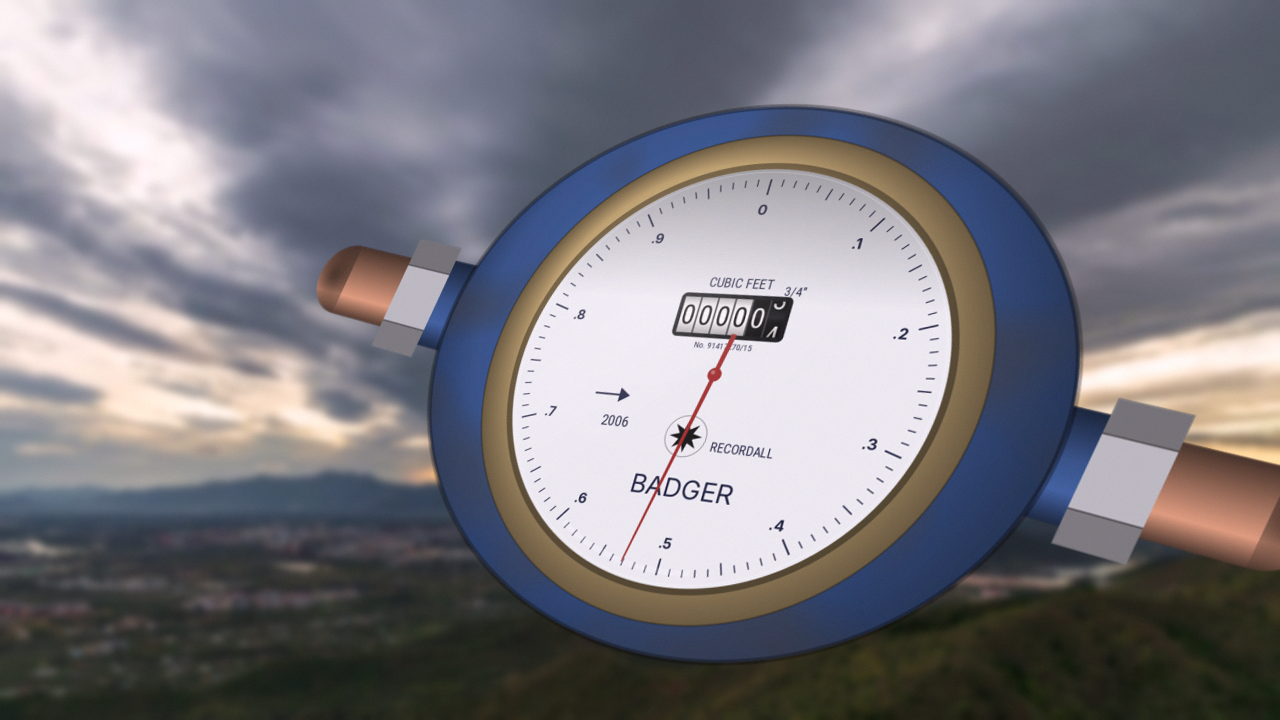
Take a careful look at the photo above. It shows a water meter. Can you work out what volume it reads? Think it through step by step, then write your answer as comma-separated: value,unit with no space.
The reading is 3.53,ft³
